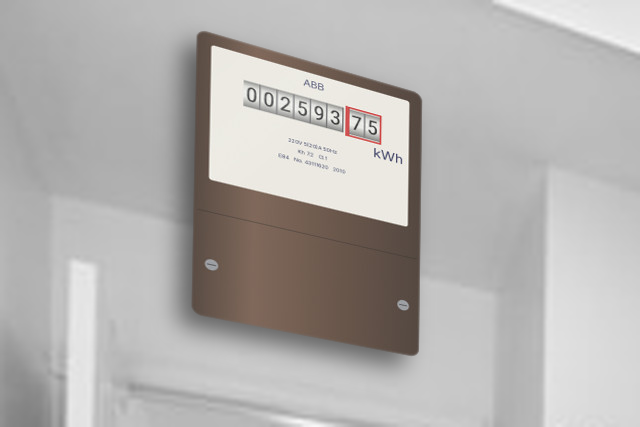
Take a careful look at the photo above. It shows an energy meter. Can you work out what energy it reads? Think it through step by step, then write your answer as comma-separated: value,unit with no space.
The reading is 2593.75,kWh
